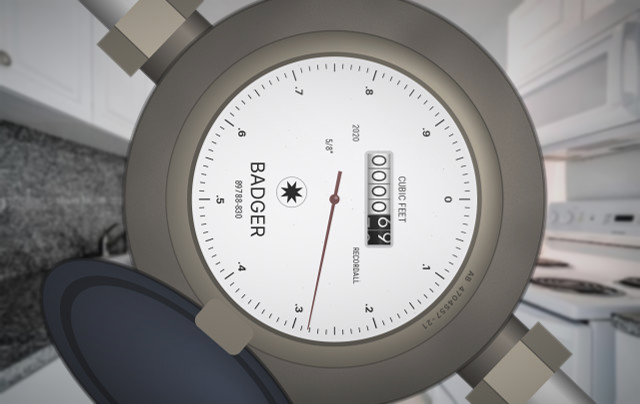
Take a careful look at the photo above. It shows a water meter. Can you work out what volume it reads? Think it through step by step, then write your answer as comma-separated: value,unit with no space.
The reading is 69.28,ft³
